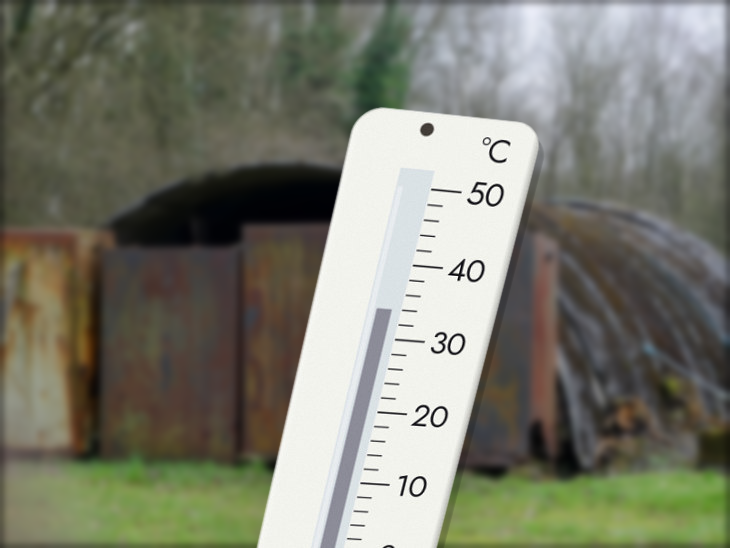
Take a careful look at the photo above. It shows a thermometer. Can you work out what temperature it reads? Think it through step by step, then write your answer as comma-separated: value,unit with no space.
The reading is 34,°C
